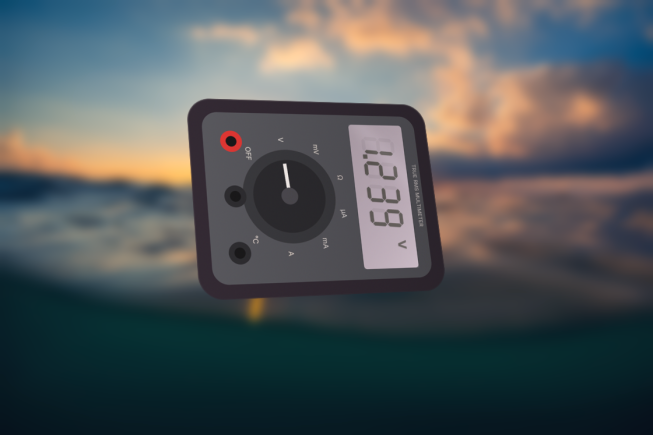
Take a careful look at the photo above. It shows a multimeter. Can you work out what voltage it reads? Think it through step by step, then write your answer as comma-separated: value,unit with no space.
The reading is 1.239,V
